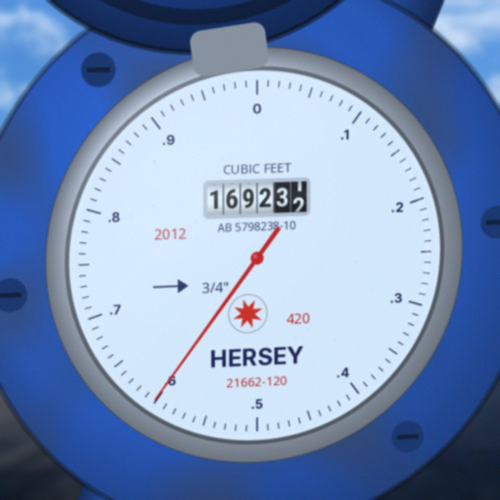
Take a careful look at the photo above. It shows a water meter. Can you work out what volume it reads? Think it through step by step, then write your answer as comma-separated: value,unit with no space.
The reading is 169231.60,ft³
